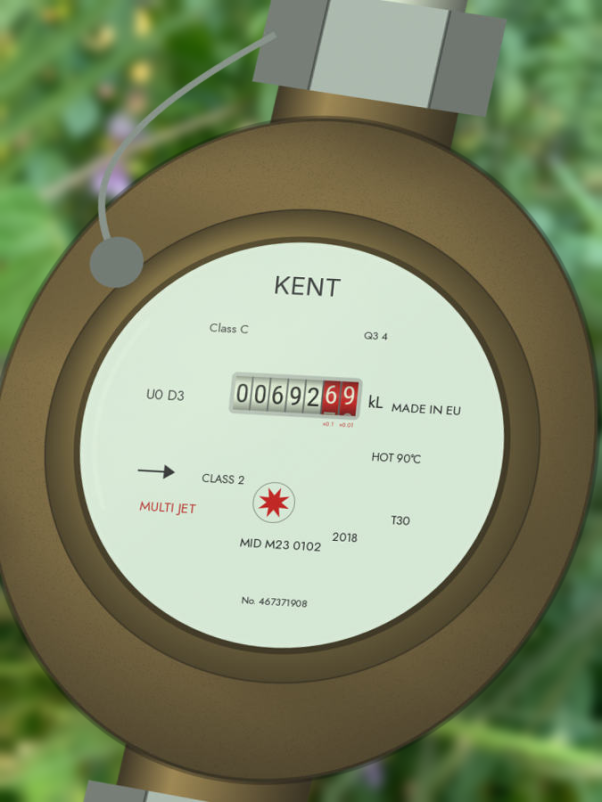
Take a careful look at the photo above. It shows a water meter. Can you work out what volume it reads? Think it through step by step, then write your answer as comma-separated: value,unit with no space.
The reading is 692.69,kL
